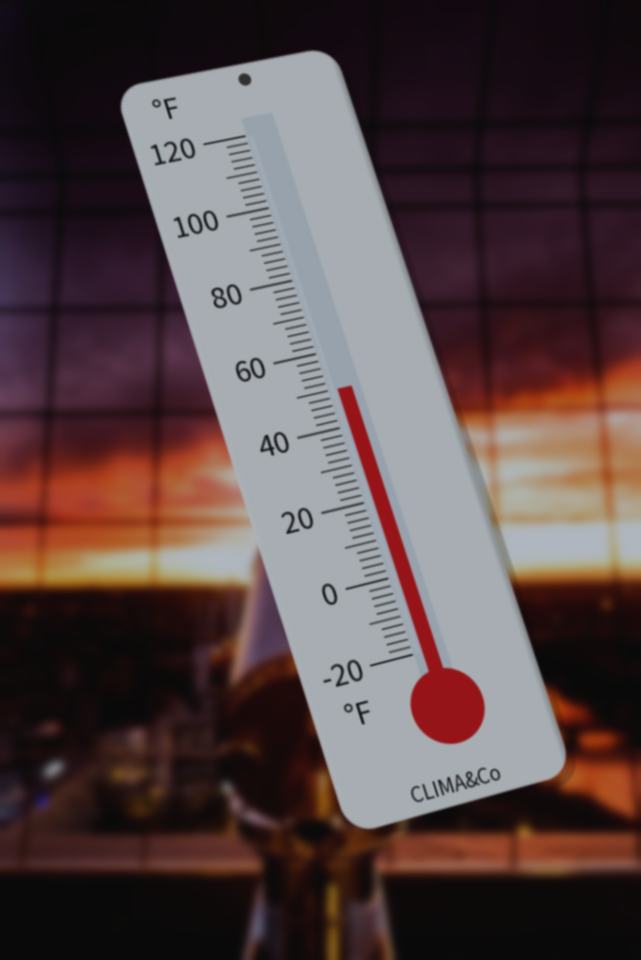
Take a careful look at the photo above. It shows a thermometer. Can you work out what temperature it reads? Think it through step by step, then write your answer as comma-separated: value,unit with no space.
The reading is 50,°F
